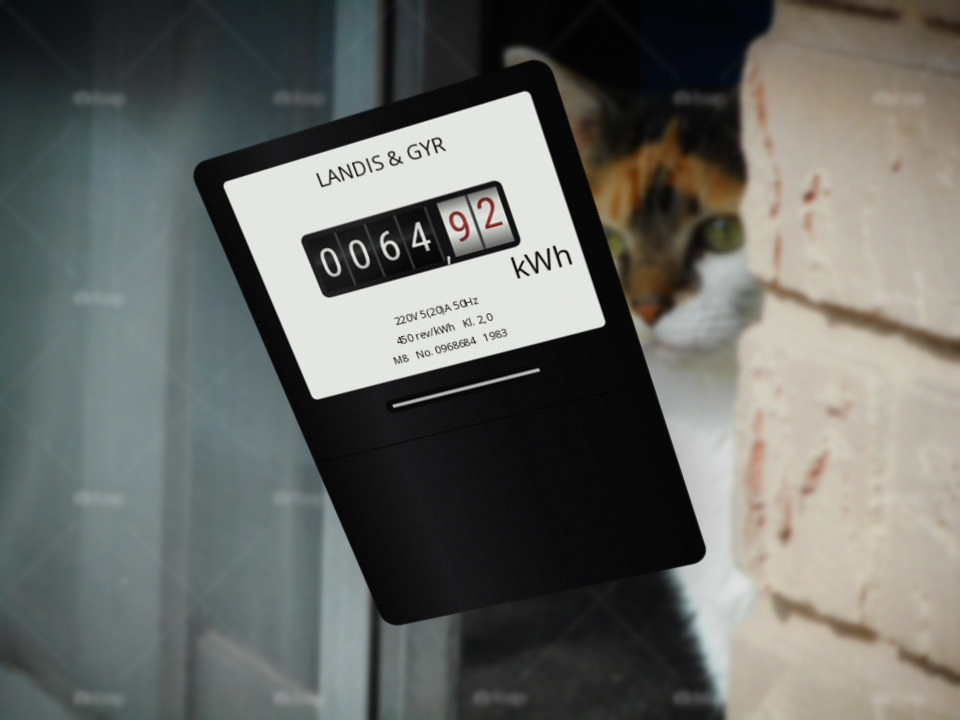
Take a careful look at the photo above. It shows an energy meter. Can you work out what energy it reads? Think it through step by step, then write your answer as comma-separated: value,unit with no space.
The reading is 64.92,kWh
